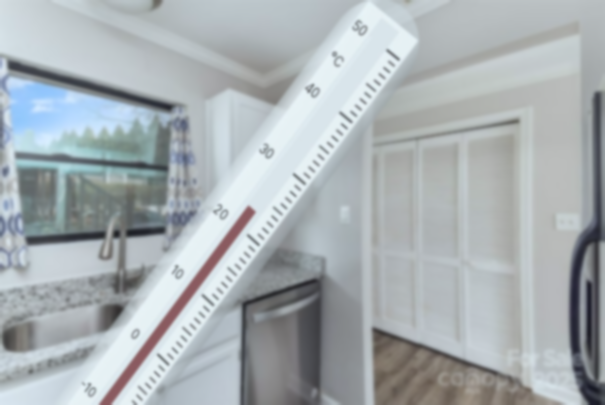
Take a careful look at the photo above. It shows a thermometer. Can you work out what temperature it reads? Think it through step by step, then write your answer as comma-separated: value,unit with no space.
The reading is 23,°C
